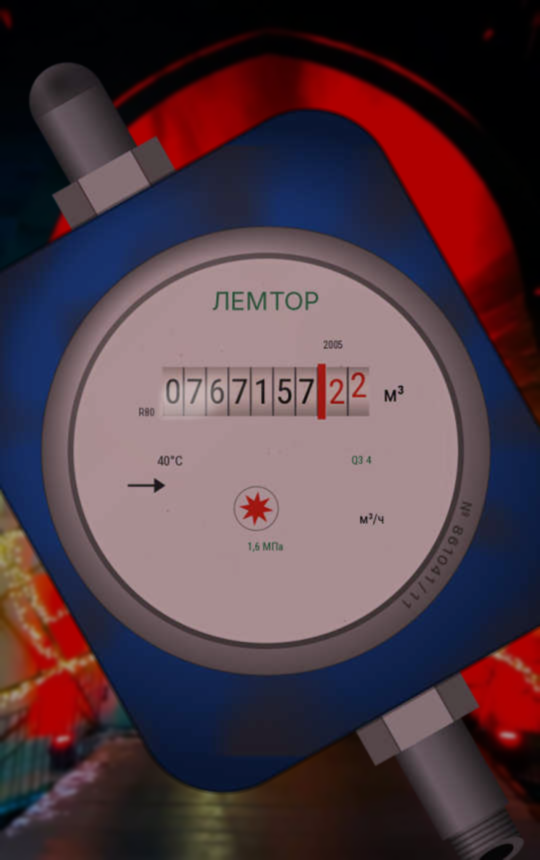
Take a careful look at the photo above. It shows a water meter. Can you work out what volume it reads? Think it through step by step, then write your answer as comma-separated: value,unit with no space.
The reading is 767157.22,m³
